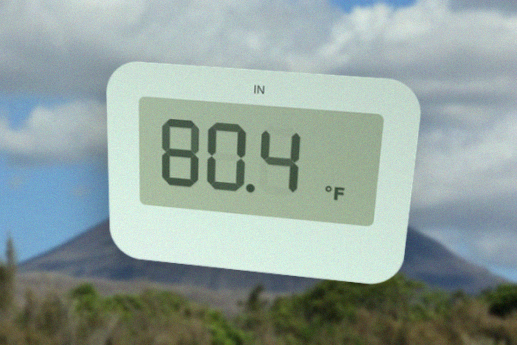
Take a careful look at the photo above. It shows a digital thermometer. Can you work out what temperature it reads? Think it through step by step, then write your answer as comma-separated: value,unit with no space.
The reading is 80.4,°F
